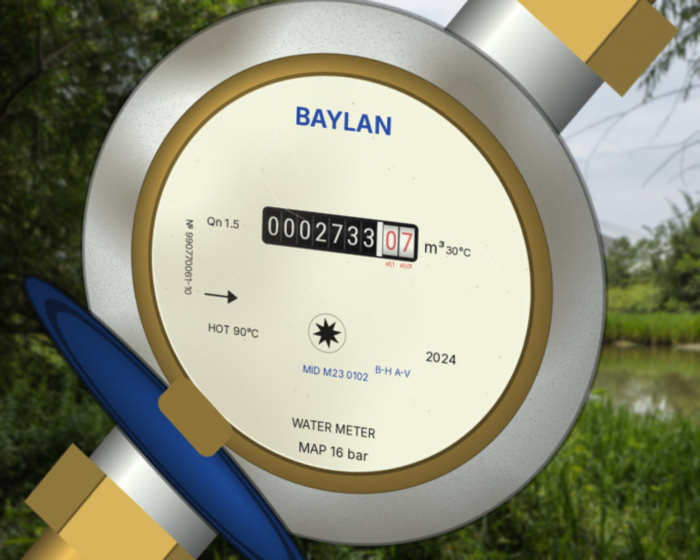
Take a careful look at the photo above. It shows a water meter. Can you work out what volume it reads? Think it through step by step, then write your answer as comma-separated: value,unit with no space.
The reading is 2733.07,m³
